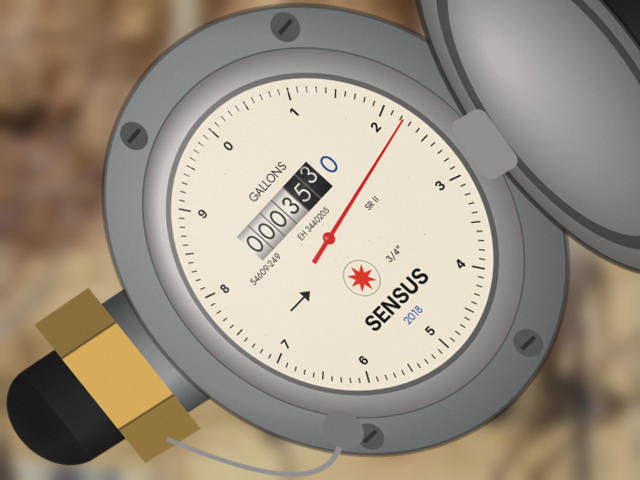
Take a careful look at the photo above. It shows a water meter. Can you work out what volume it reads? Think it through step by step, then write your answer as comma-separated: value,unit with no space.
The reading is 3532.2,gal
